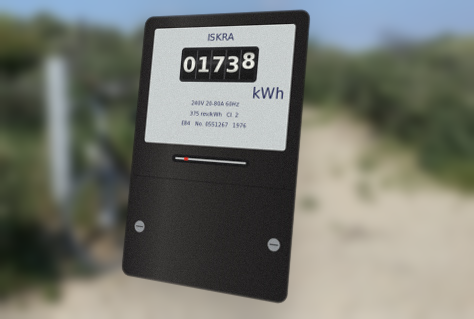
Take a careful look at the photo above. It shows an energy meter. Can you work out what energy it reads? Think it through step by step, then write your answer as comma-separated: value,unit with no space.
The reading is 1738,kWh
